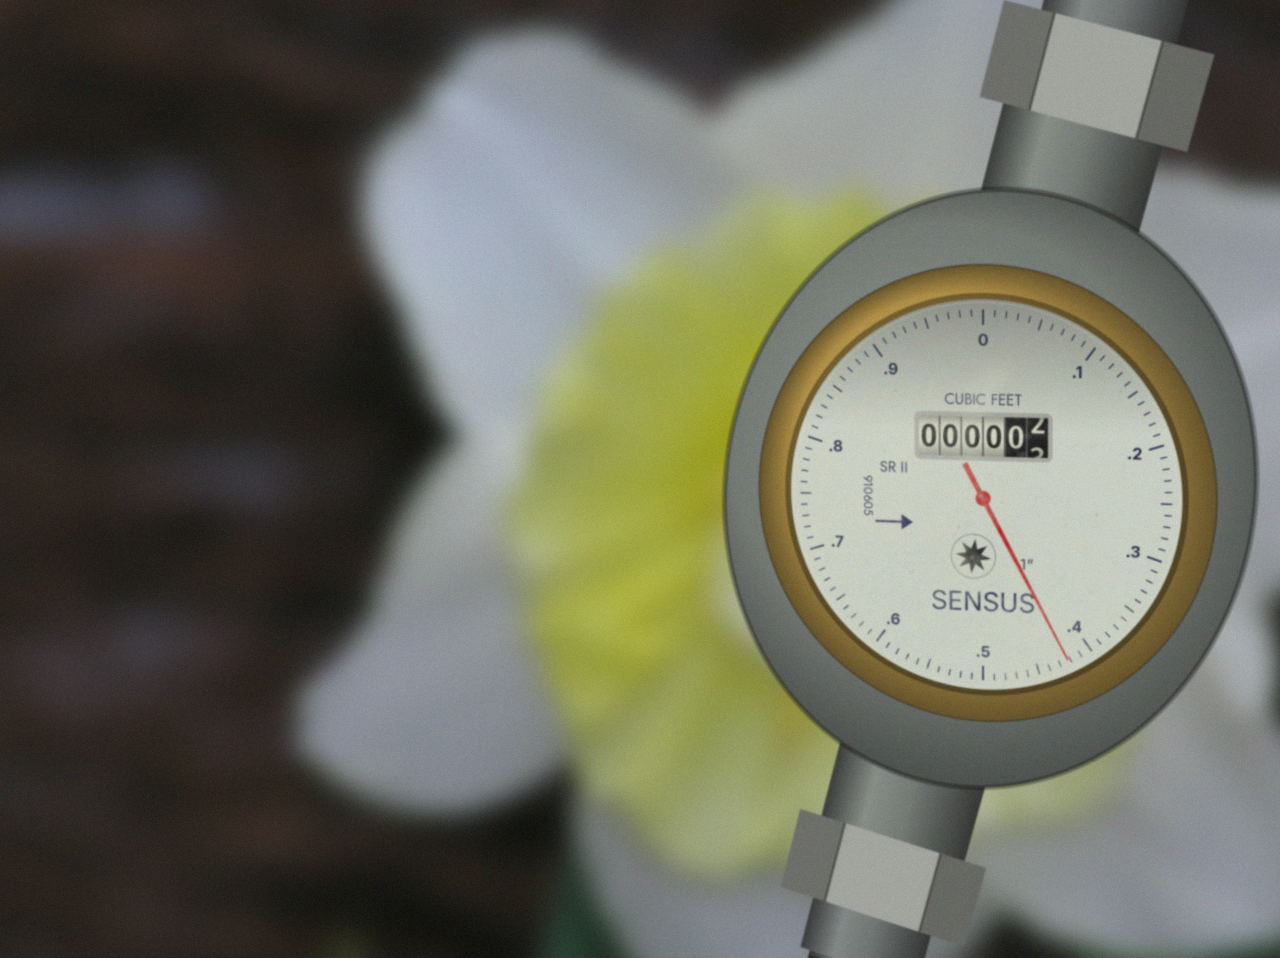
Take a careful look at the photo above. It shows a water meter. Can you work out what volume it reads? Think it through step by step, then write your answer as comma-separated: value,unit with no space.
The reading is 2.42,ft³
